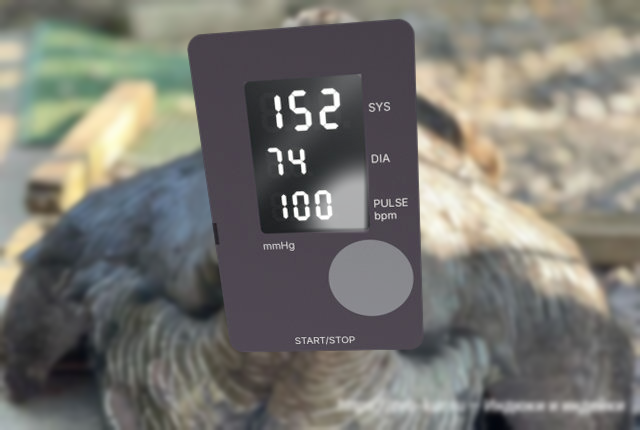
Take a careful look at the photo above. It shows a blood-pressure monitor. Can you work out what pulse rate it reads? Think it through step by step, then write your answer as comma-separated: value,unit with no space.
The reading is 100,bpm
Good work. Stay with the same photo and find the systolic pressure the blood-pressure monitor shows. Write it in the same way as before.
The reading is 152,mmHg
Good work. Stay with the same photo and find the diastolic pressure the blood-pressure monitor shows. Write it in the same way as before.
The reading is 74,mmHg
